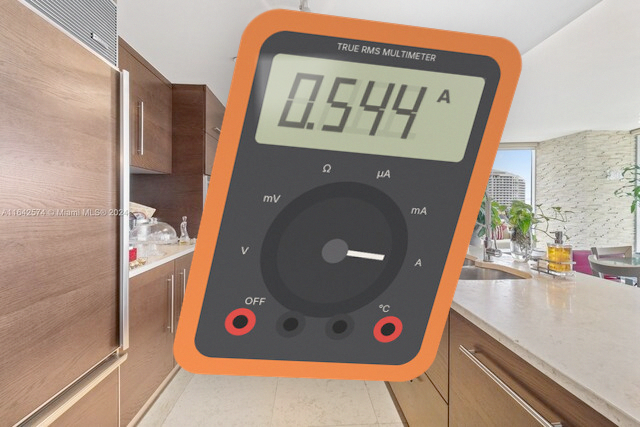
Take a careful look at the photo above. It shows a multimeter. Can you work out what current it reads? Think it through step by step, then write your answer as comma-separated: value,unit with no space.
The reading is 0.544,A
